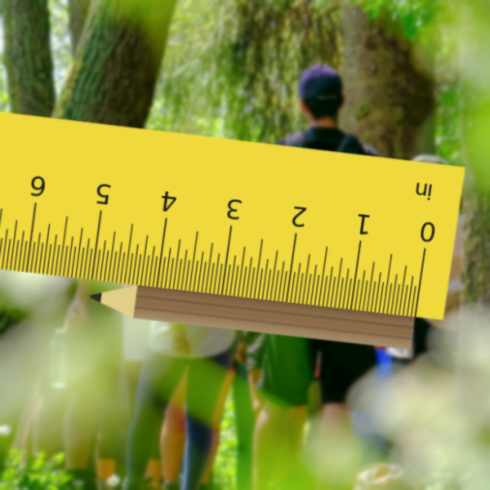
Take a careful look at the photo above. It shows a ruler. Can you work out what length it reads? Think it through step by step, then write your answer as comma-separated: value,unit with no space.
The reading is 5,in
